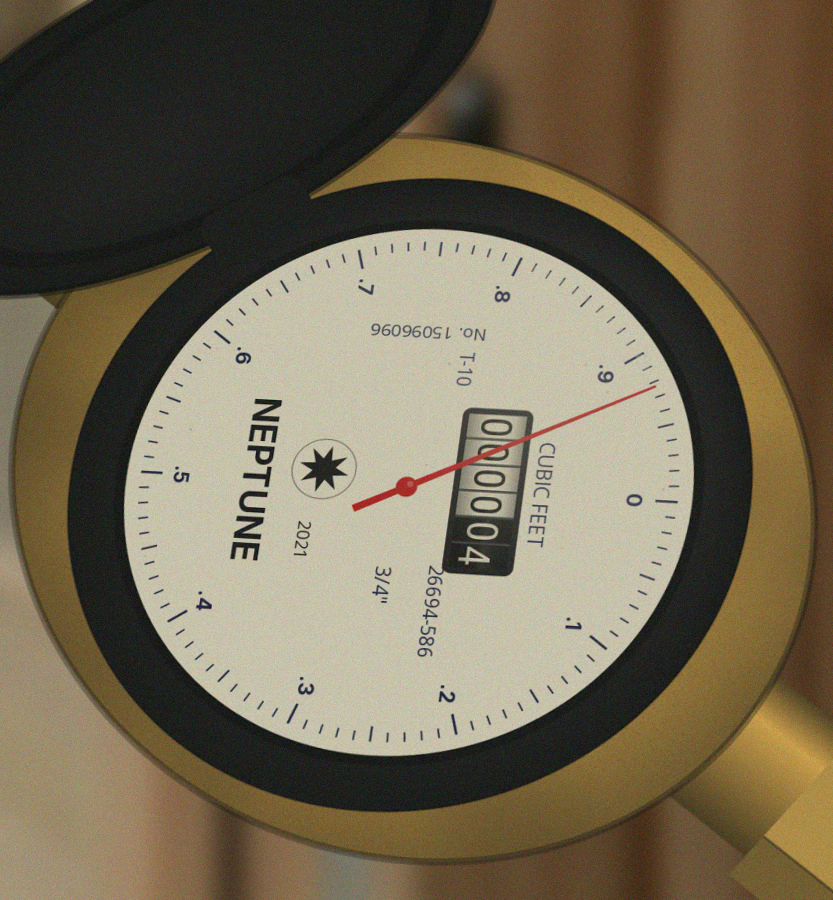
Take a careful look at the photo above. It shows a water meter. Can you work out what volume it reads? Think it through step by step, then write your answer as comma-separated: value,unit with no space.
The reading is 3.92,ft³
